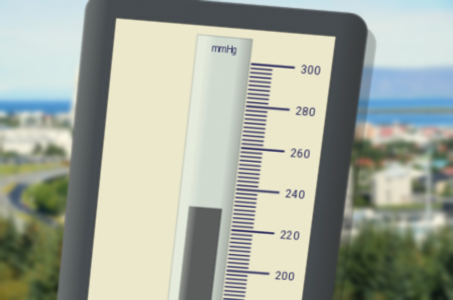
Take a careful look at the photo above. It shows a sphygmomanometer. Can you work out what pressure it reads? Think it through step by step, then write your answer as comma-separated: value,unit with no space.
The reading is 230,mmHg
